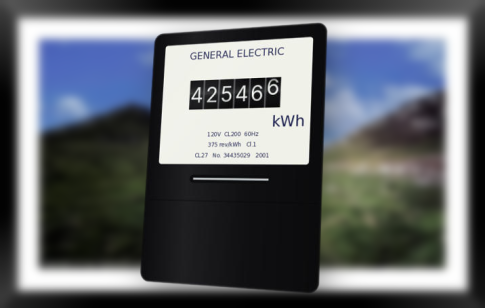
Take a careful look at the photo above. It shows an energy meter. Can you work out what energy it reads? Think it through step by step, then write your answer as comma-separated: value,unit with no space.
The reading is 425466,kWh
